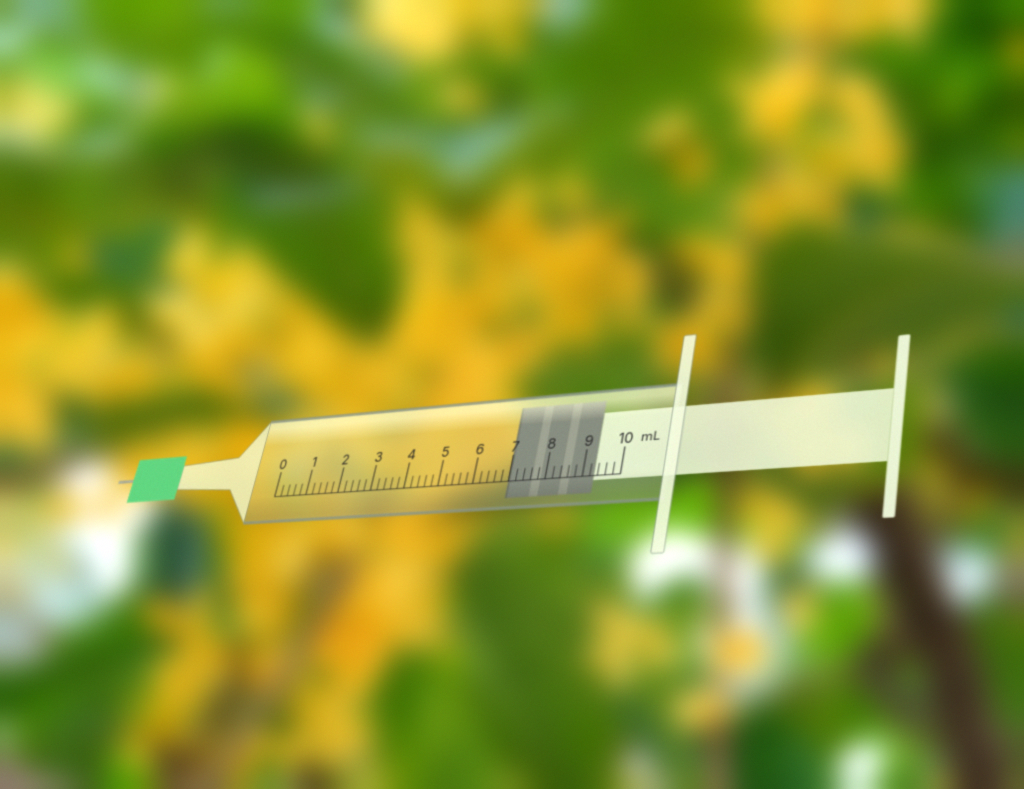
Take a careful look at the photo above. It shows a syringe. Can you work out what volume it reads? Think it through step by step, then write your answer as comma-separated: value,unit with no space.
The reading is 7,mL
